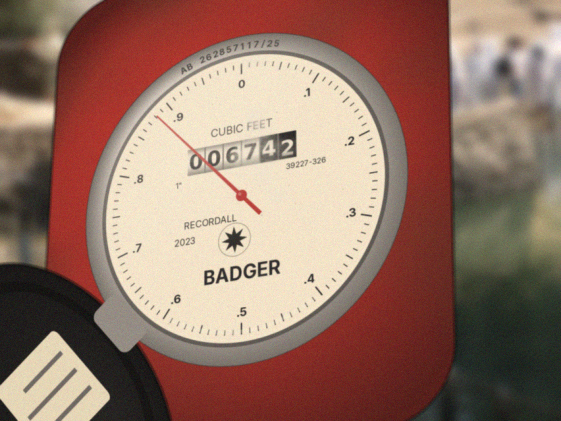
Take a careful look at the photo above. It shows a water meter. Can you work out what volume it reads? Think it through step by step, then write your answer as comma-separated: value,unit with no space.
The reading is 6741.88,ft³
